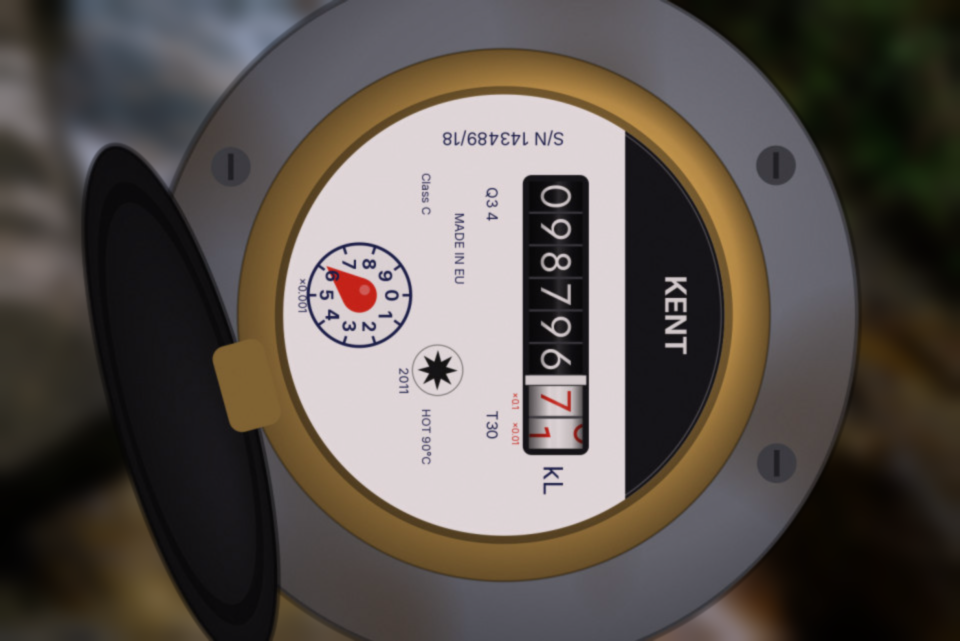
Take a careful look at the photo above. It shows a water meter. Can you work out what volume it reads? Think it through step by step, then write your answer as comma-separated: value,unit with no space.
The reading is 98796.706,kL
